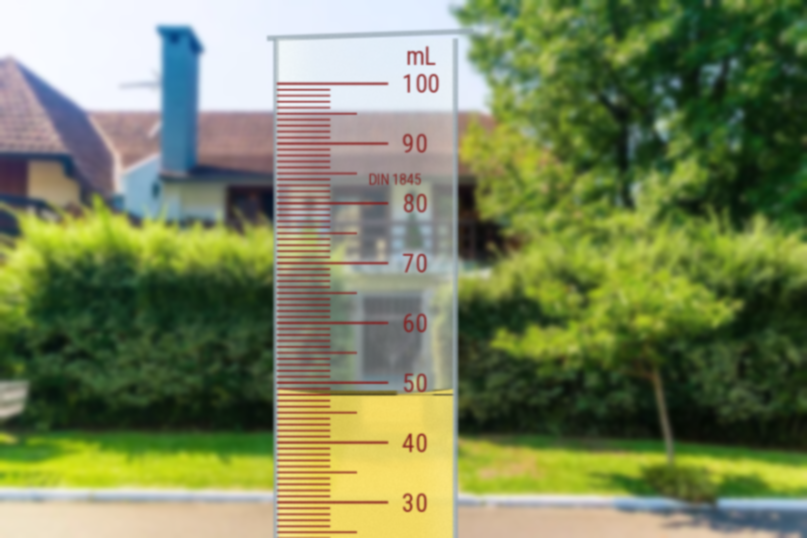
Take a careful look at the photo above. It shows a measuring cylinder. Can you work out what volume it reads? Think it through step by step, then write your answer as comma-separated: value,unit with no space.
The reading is 48,mL
